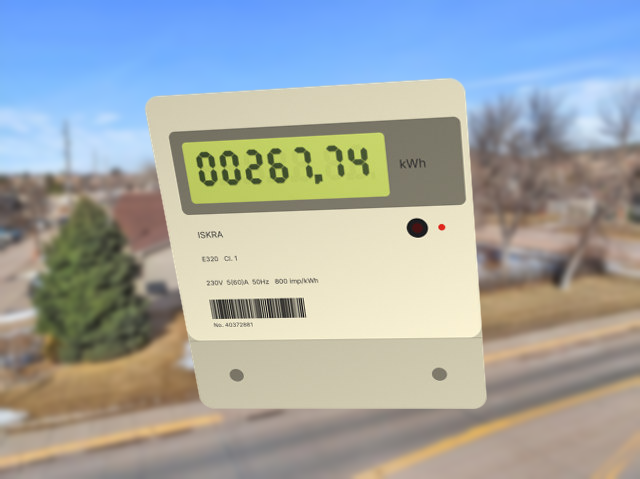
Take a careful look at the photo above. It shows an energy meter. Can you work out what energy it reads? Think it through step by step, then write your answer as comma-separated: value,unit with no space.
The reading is 267.74,kWh
